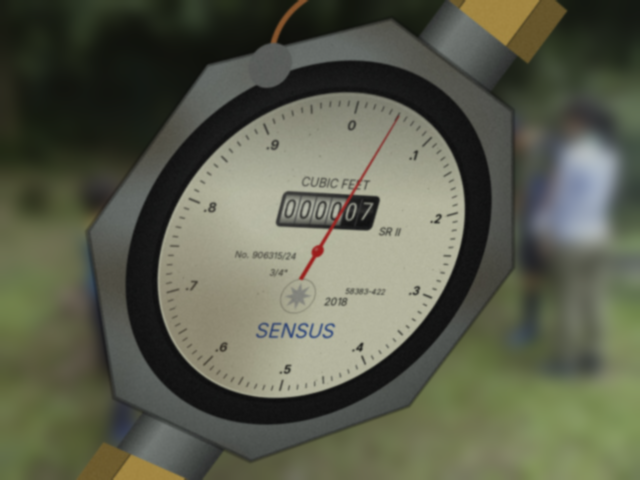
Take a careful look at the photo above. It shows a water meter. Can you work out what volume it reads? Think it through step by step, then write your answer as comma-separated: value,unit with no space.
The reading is 7.05,ft³
